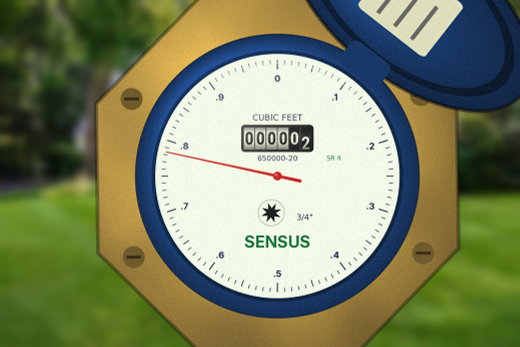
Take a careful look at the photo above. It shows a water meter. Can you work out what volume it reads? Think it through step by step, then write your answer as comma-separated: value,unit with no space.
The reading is 1.78,ft³
